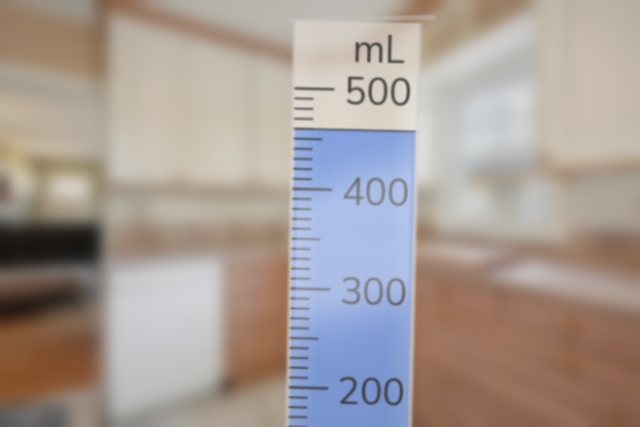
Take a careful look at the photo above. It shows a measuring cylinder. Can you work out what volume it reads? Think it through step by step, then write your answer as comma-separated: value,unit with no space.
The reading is 460,mL
